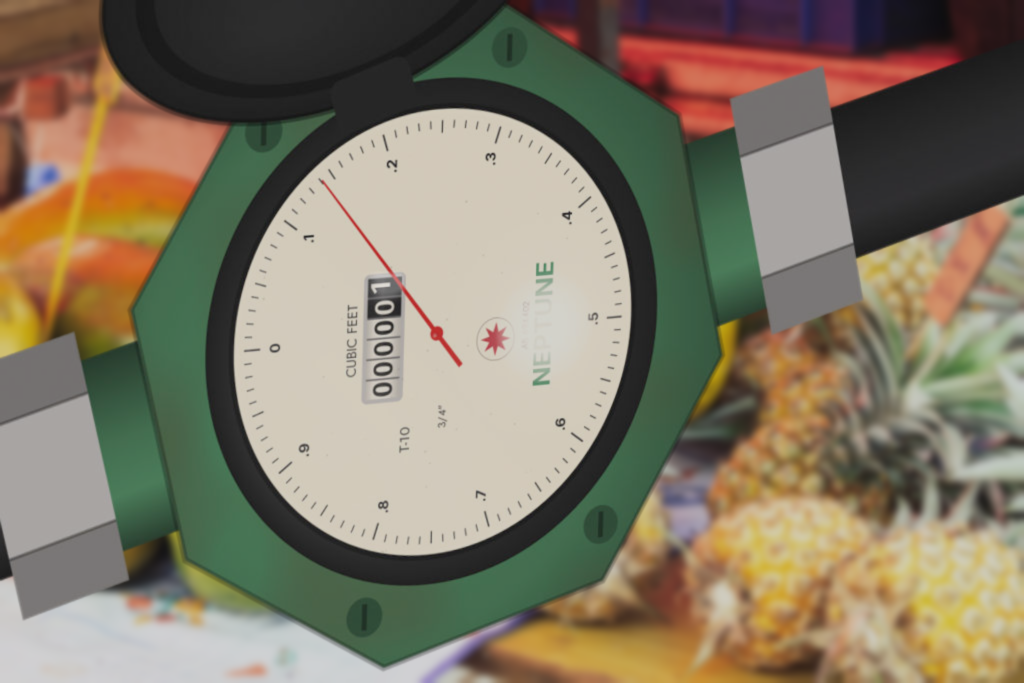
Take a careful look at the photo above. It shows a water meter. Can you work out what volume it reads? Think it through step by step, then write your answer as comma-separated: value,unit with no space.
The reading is 1.14,ft³
